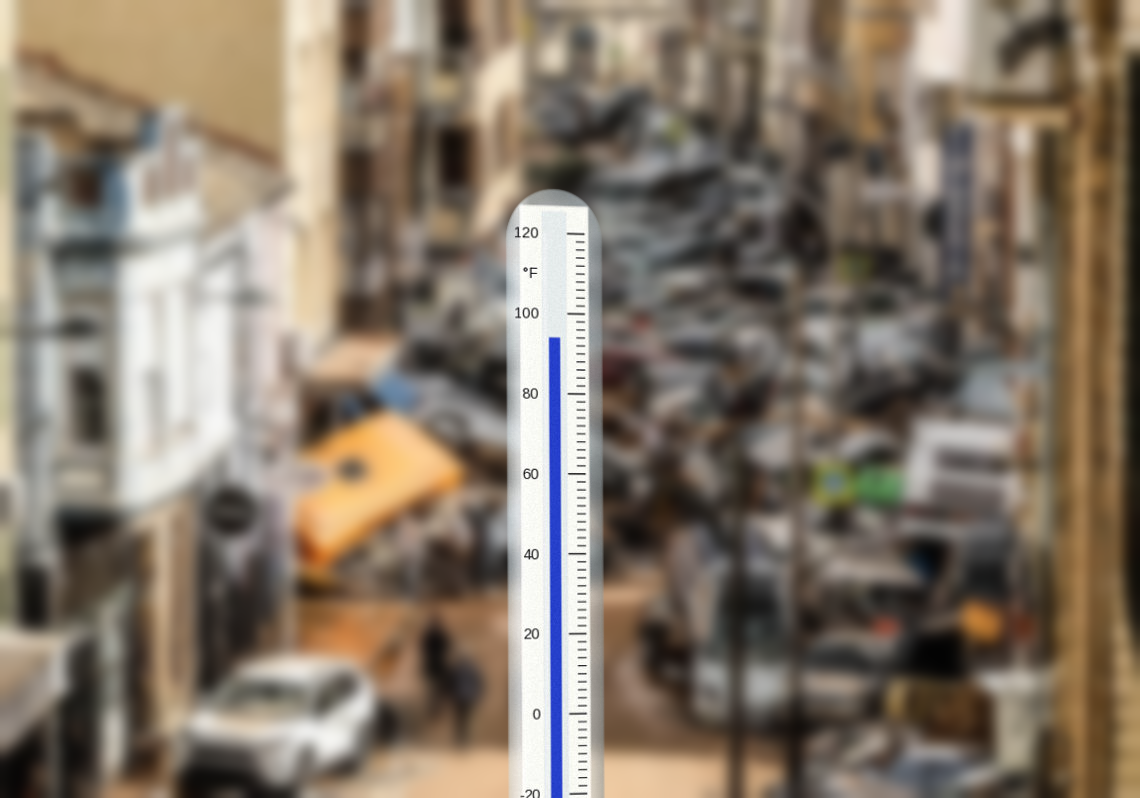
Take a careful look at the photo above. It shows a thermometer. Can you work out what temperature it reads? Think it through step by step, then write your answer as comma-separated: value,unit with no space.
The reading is 94,°F
